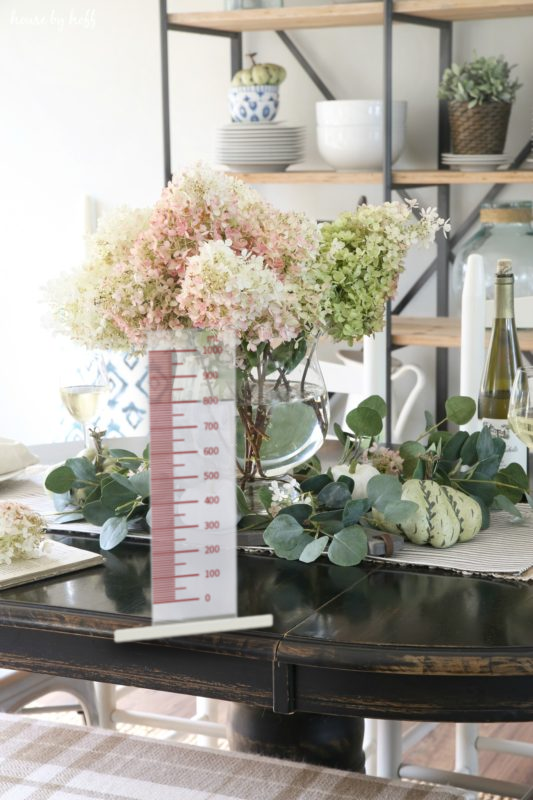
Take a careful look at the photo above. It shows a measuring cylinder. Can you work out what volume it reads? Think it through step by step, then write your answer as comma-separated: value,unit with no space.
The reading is 800,mL
